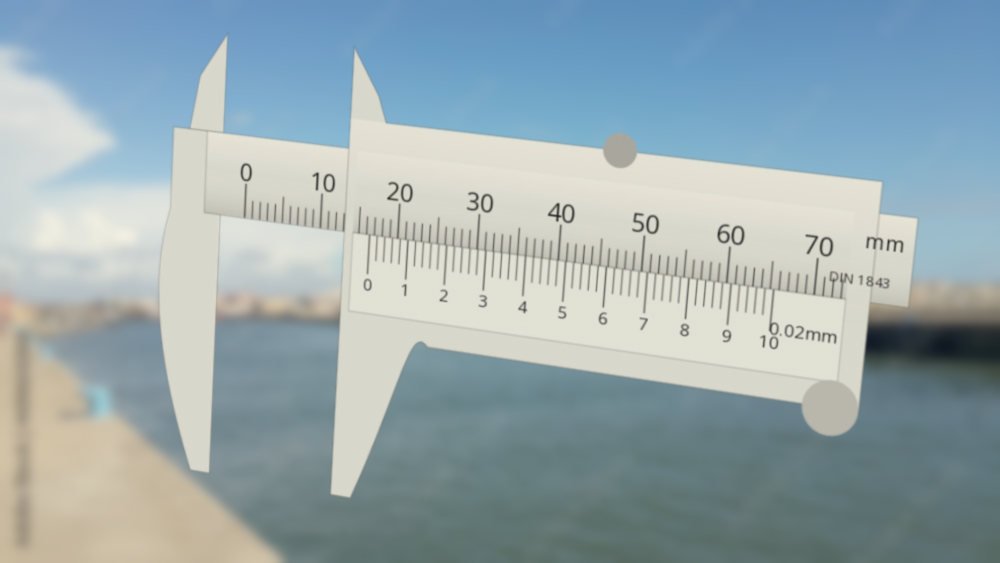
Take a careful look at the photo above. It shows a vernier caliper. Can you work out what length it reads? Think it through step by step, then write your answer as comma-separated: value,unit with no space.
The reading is 16.4,mm
